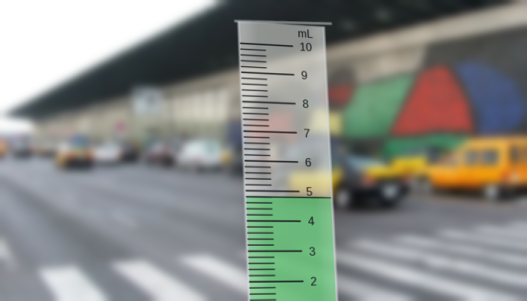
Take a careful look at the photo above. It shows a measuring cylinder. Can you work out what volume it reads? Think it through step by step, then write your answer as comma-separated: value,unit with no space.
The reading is 4.8,mL
